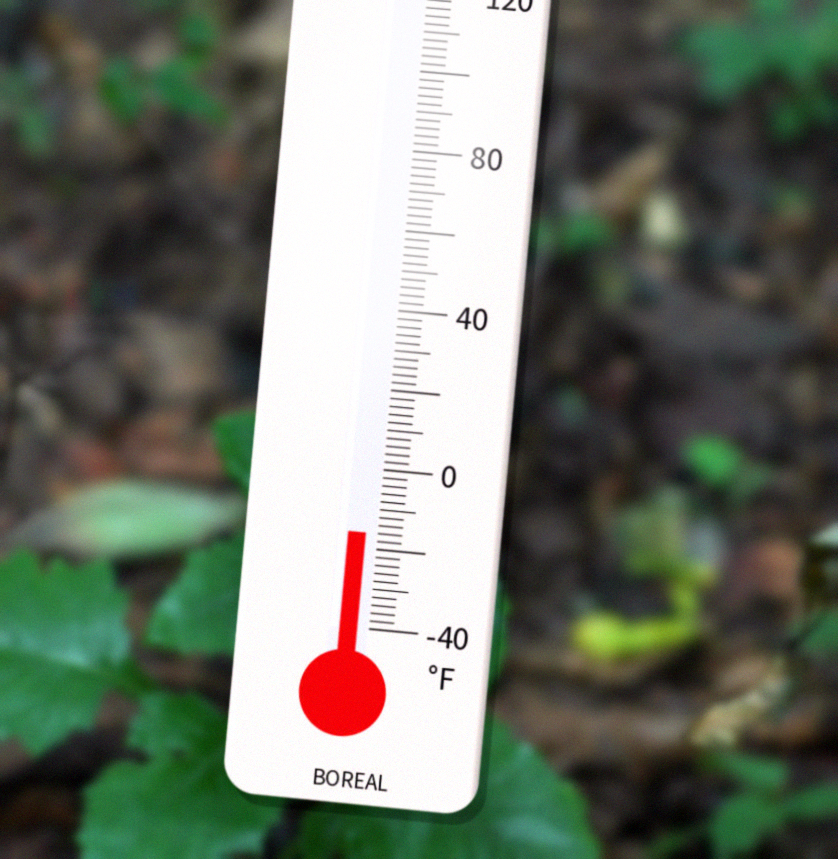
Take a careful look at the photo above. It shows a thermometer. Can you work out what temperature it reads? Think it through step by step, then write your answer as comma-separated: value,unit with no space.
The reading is -16,°F
